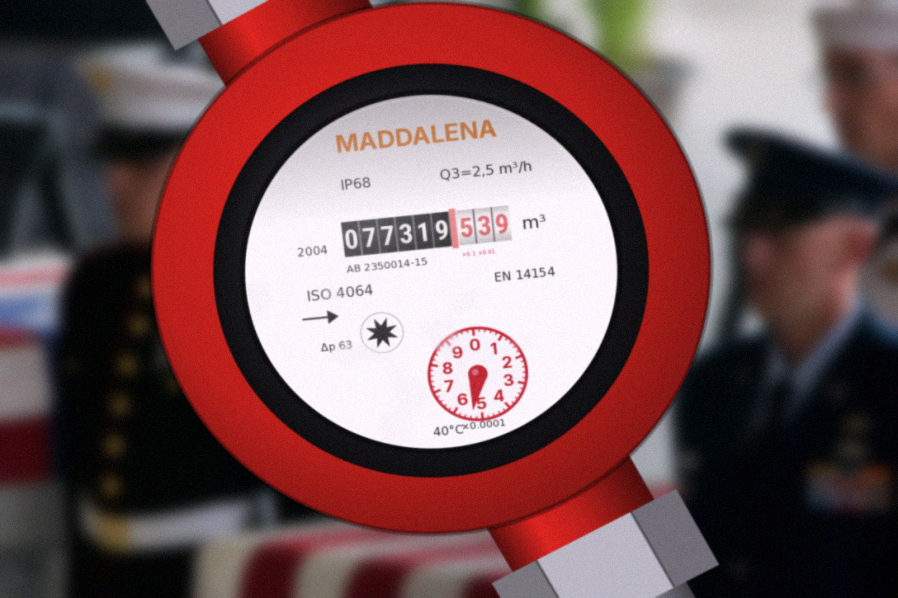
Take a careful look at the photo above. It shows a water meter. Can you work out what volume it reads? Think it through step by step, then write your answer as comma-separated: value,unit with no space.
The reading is 77319.5395,m³
